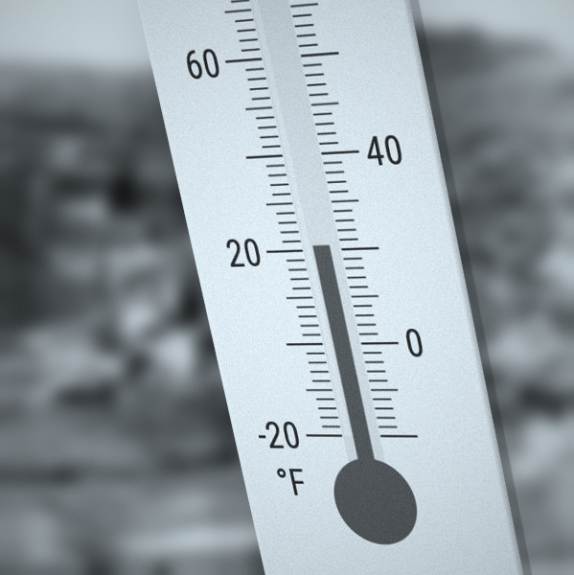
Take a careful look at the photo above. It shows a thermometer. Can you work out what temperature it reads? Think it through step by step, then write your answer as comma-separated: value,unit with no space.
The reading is 21,°F
